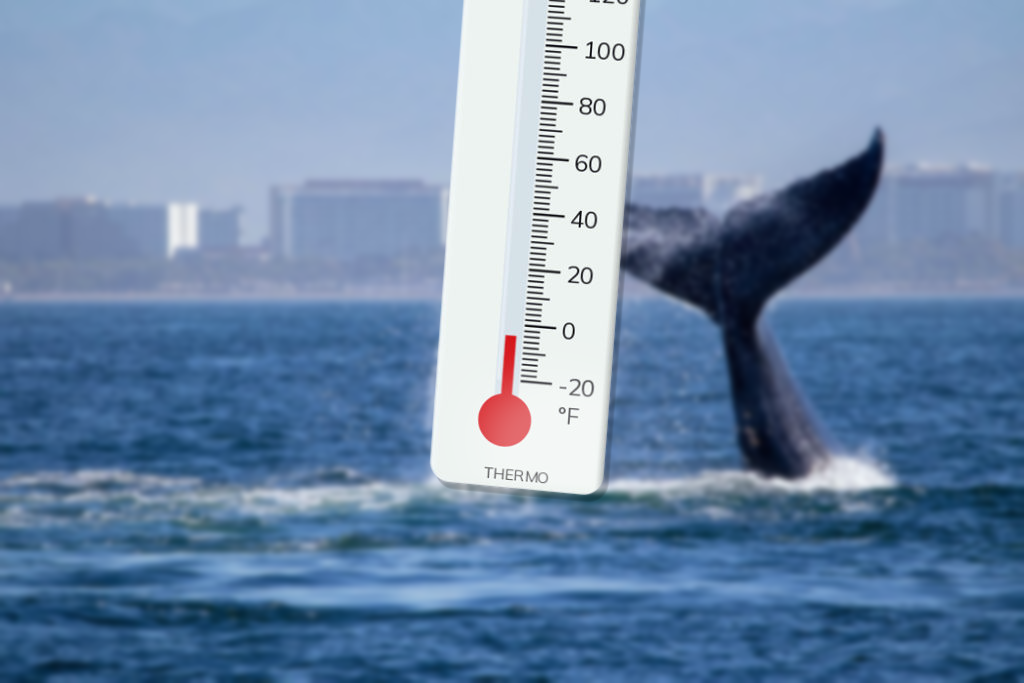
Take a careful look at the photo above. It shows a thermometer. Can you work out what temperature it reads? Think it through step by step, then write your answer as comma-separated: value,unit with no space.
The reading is -4,°F
